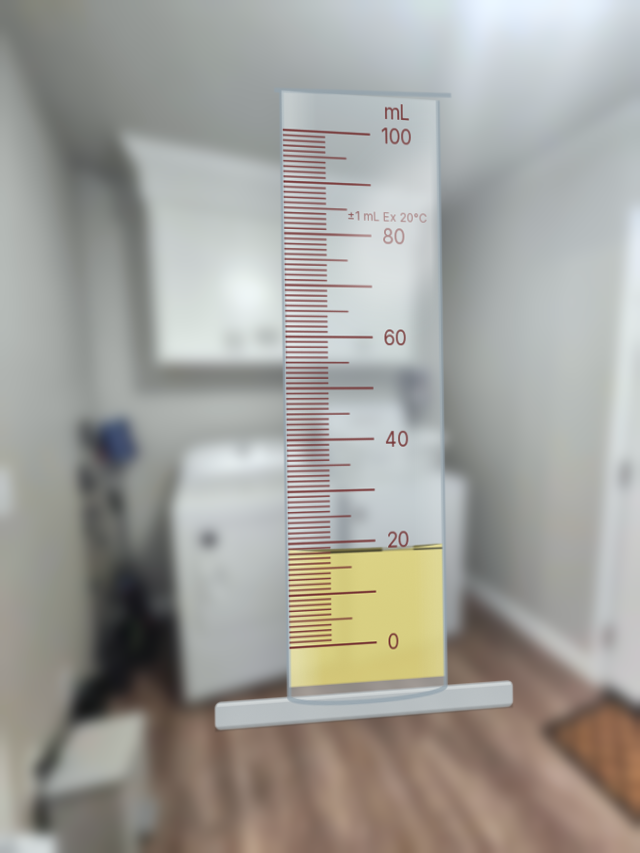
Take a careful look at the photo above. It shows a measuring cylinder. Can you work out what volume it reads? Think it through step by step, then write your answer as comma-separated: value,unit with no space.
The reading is 18,mL
